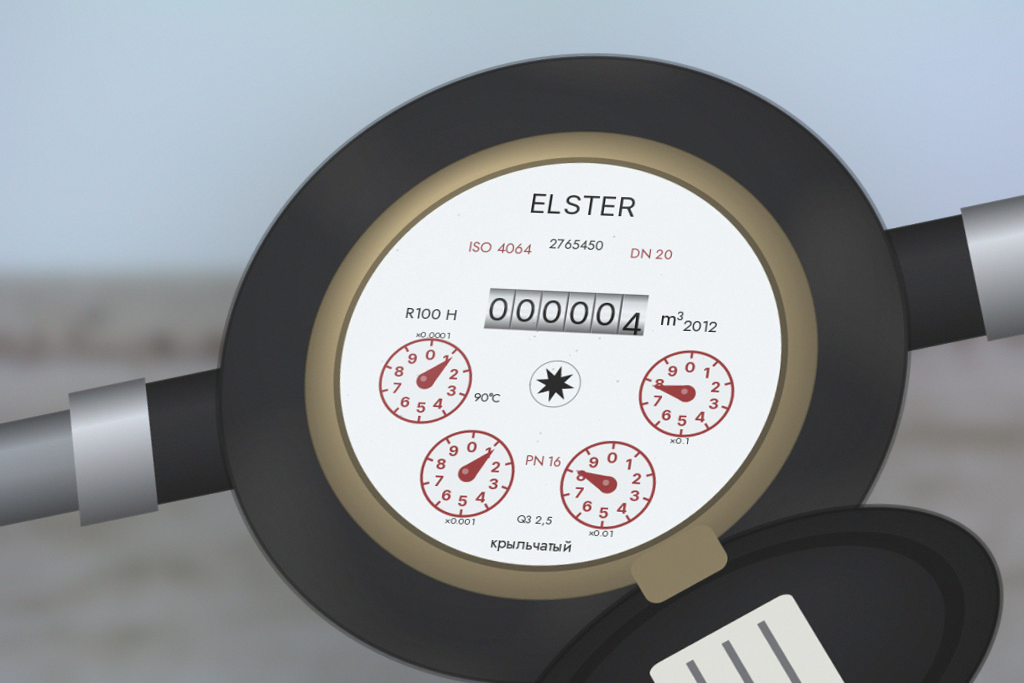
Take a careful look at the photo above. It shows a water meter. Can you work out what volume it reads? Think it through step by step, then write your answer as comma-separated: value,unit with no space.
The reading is 3.7811,m³
